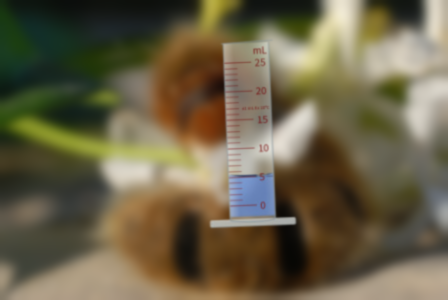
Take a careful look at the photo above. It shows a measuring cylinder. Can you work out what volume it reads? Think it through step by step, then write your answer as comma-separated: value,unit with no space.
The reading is 5,mL
